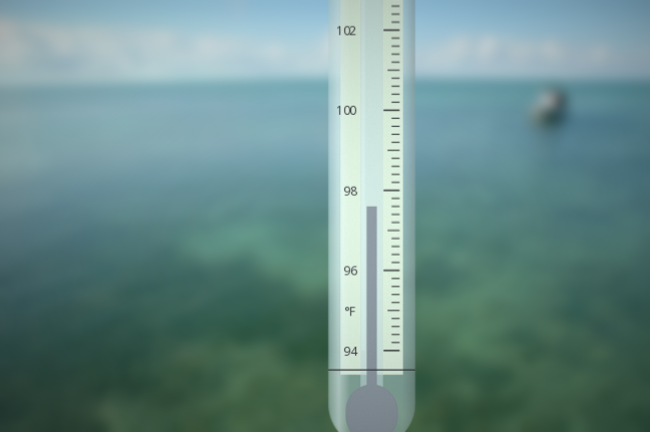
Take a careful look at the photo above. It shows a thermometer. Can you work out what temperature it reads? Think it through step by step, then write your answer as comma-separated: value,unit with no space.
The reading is 97.6,°F
